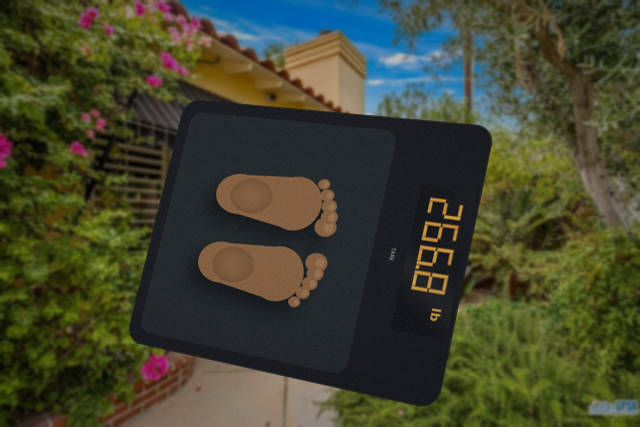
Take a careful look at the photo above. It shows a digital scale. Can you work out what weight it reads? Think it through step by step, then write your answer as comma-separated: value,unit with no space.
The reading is 266.8,lb
